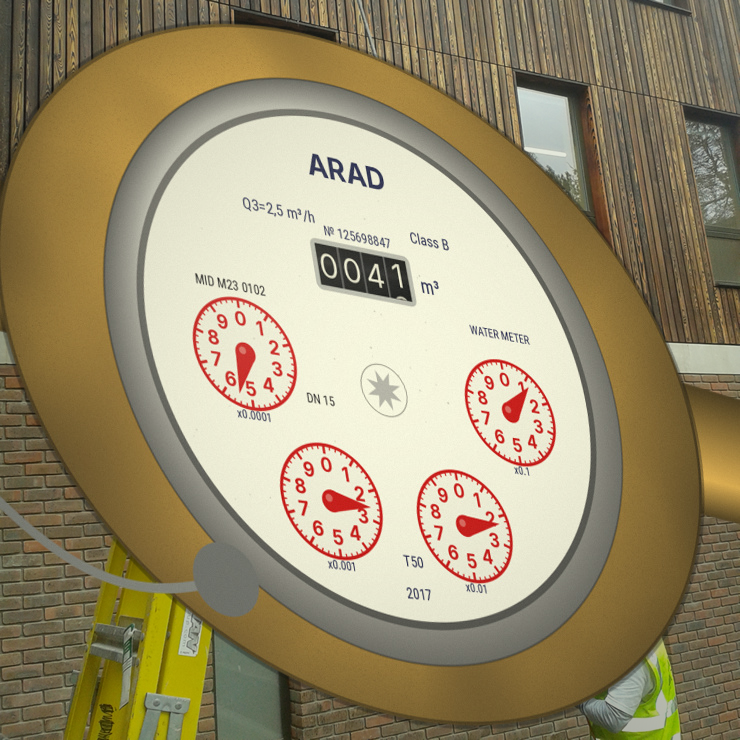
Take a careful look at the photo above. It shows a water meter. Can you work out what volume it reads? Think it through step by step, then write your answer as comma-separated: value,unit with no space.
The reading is 41.1225,m³
